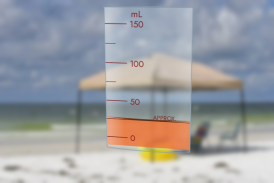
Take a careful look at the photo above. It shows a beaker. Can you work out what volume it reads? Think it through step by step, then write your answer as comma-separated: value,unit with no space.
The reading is 25,mL
